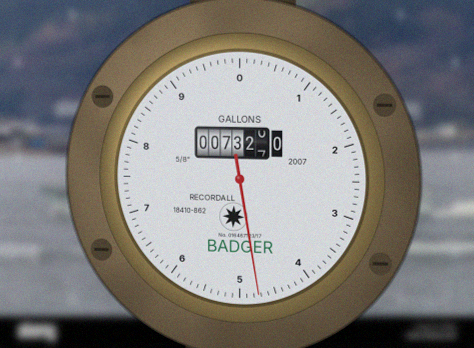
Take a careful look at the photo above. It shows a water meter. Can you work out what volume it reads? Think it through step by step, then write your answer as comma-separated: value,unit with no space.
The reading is 73264.7,gal
